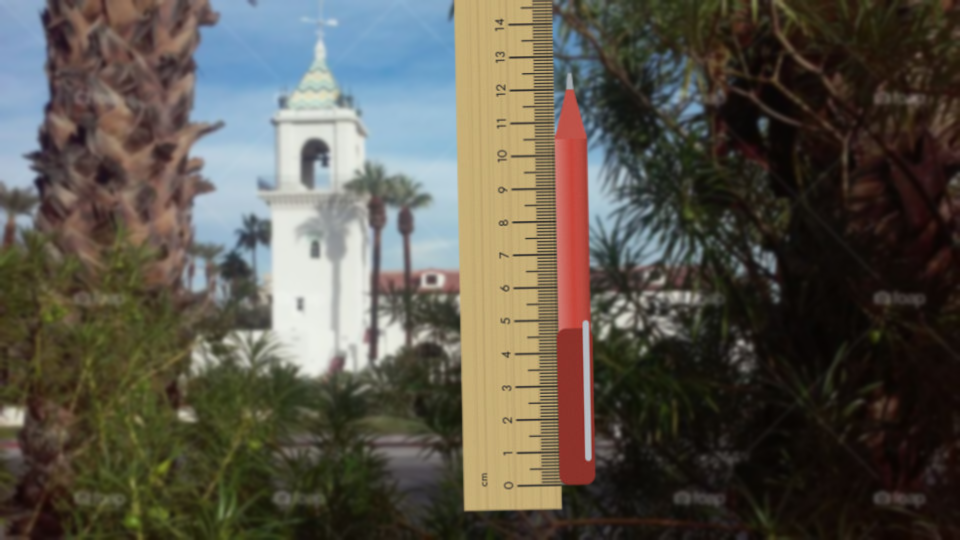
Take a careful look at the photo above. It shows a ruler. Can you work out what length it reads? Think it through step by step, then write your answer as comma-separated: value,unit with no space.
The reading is 12.5,cm
